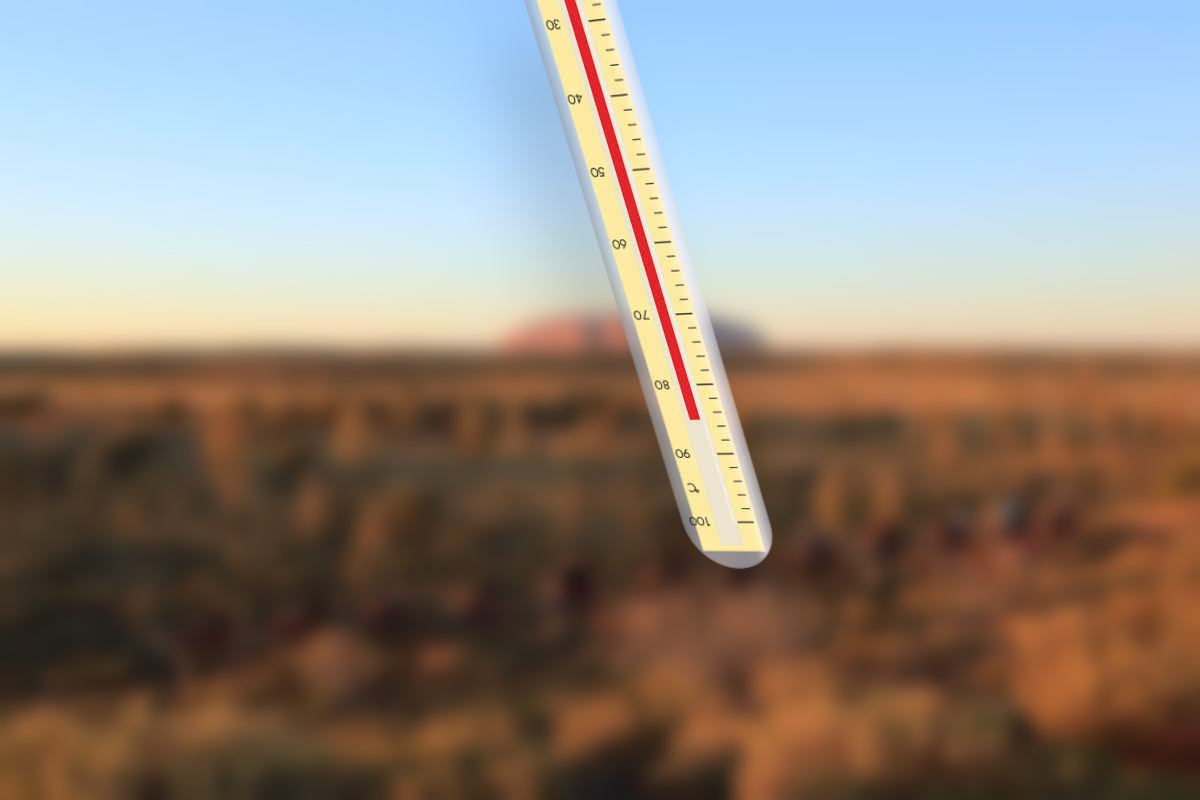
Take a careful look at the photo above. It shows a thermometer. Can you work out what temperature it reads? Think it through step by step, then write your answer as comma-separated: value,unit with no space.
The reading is 85,°C
